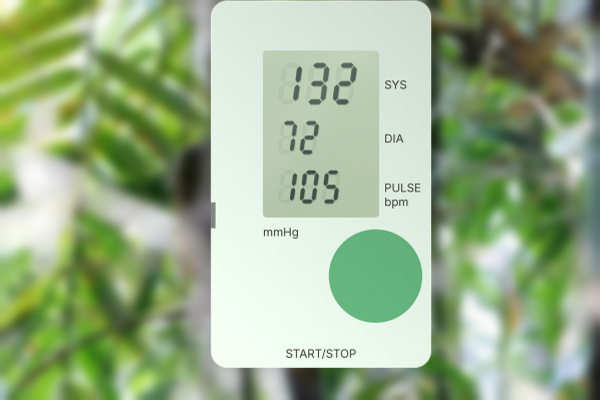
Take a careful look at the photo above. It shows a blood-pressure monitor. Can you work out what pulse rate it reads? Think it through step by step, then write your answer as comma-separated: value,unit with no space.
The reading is 105,bpm
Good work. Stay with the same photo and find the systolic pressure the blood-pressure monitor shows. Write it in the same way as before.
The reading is 132,mmHg
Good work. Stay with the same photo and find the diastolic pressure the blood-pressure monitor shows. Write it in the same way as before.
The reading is 72,mmHg
